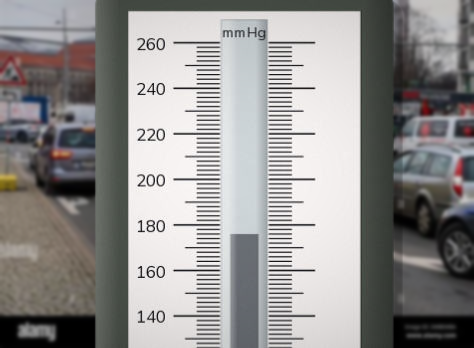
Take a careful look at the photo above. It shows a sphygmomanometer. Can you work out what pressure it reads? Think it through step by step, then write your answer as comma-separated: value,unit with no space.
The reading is 176,mmHg
